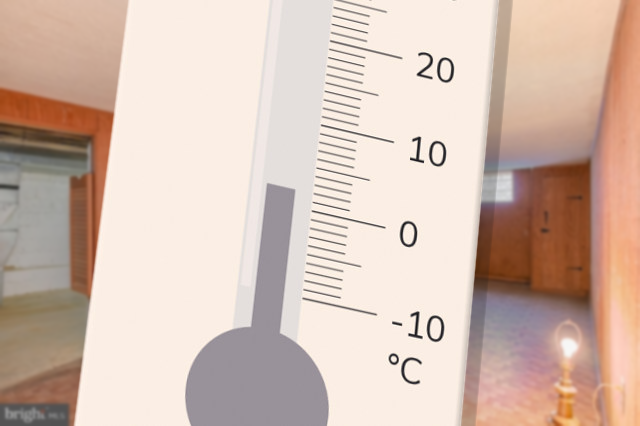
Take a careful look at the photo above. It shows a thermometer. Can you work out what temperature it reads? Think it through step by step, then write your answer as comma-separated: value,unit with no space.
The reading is 2,°C
